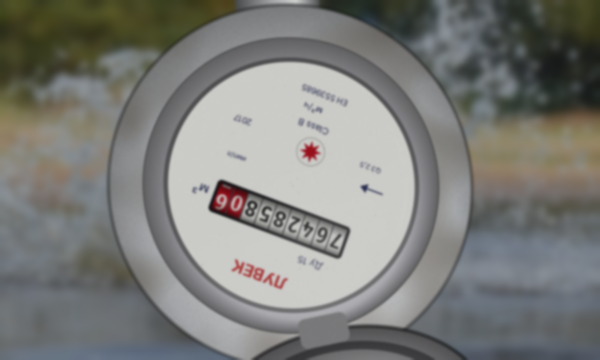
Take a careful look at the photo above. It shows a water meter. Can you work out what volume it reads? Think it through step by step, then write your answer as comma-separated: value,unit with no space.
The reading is 7642858.06,m³
